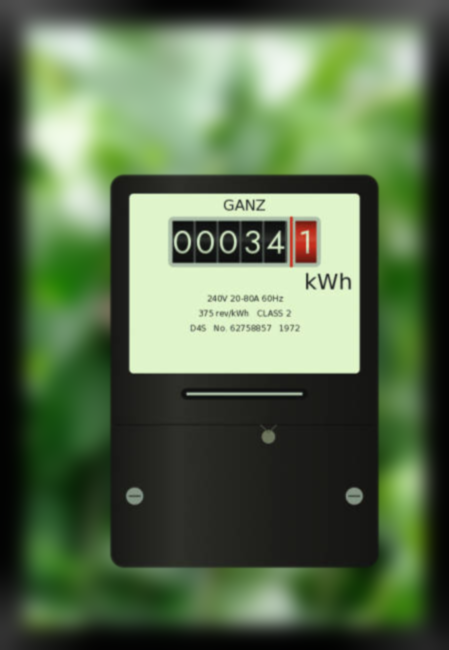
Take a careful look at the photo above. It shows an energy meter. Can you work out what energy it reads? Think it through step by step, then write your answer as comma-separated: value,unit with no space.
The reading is 34.1,kWh
